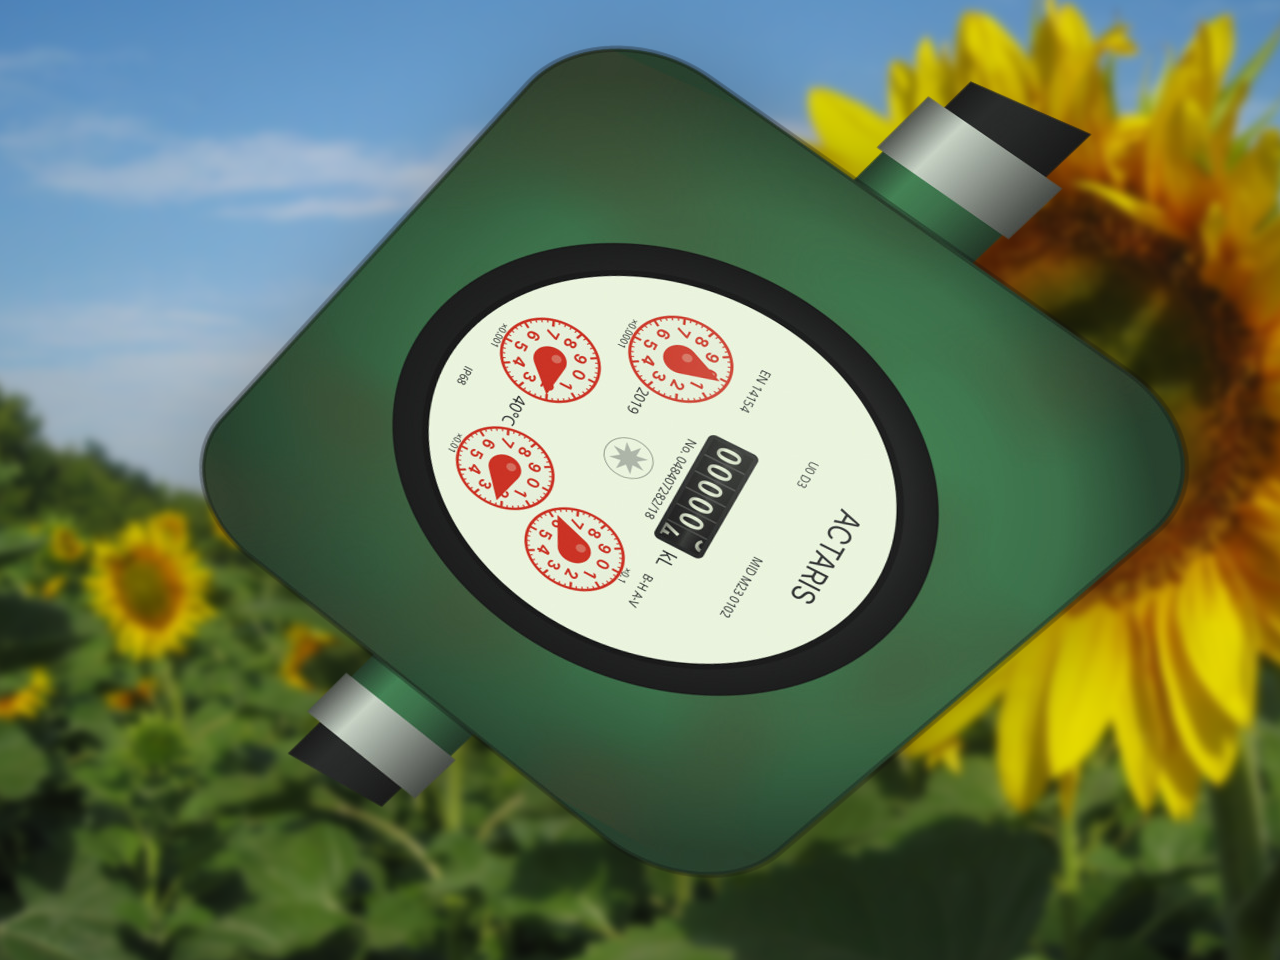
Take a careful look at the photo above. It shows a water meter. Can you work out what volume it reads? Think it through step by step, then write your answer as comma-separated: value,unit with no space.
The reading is 3.6220,kL
